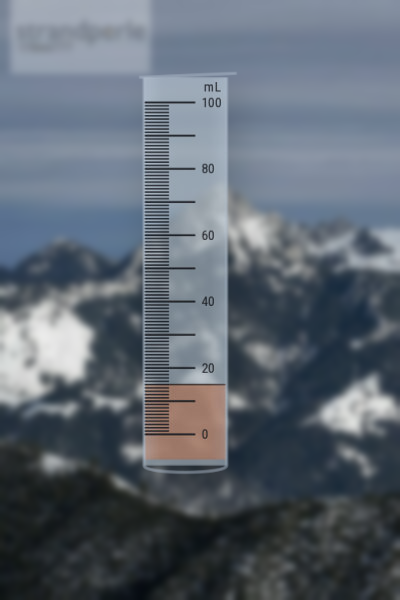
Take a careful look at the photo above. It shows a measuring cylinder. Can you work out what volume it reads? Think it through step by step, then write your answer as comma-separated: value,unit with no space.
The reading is 15,mL
